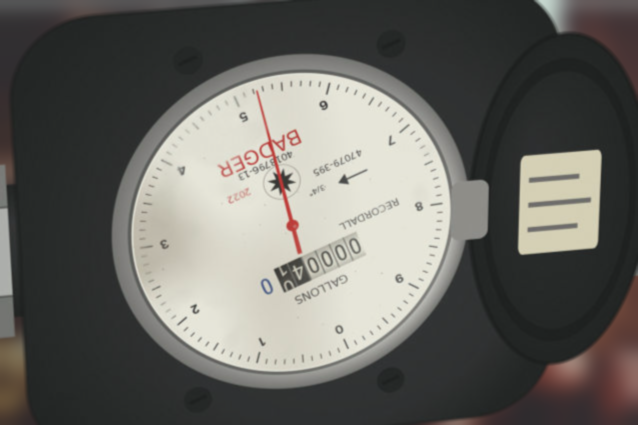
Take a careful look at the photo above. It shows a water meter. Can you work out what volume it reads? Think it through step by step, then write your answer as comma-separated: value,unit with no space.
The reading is 405.2,gal
